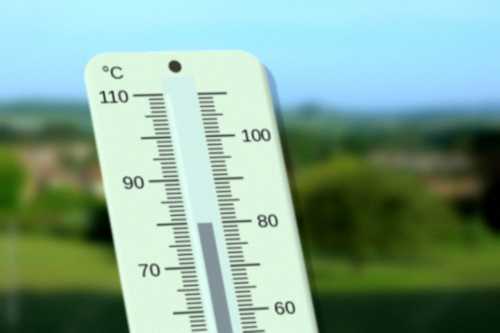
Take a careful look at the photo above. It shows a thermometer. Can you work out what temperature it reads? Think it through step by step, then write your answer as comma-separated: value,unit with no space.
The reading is 80,°C
